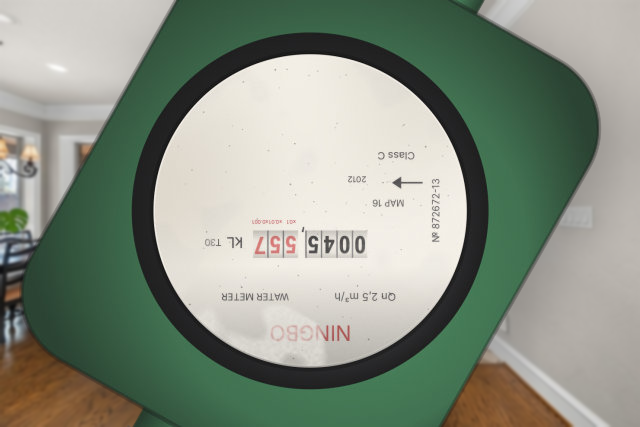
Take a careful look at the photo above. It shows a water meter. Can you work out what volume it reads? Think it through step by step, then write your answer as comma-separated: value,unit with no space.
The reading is 45.557,kL
